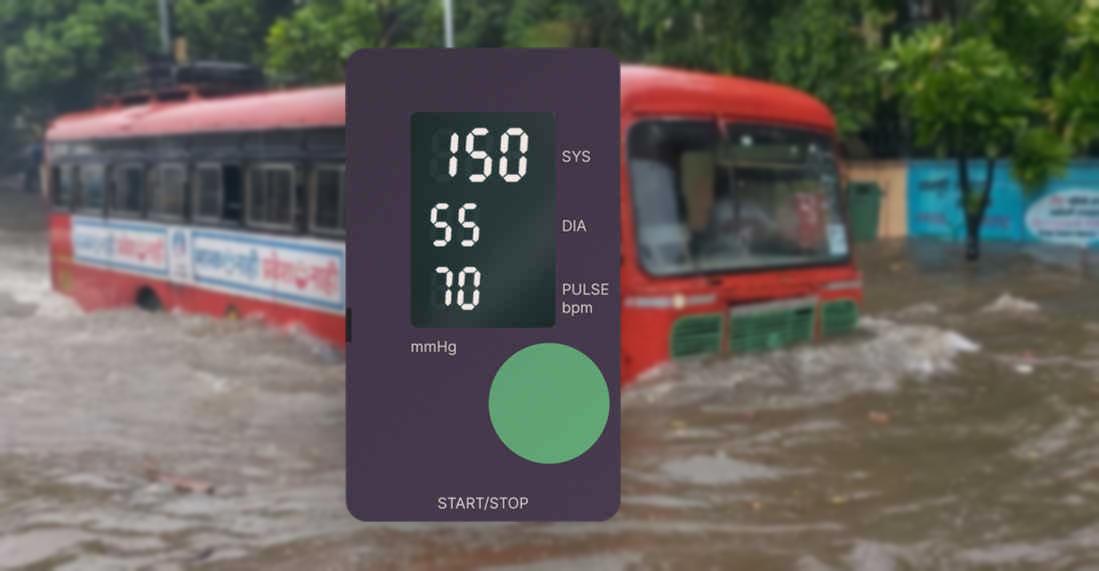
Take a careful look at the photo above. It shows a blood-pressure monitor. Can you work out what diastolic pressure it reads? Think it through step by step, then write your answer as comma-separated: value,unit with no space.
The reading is 55,mmHg
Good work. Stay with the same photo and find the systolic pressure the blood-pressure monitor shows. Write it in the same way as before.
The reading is 150,mmHg
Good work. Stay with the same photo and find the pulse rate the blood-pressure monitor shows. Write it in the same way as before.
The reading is 70,bpm
